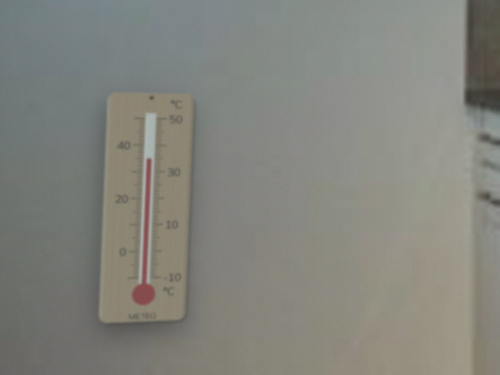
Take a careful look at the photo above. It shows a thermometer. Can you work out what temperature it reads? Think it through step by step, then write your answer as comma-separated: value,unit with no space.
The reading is 35,°C
